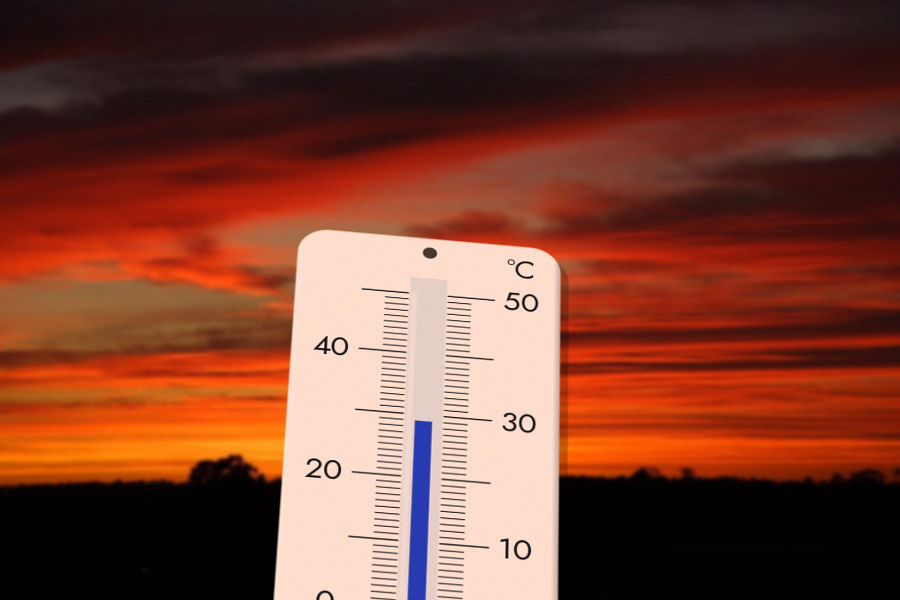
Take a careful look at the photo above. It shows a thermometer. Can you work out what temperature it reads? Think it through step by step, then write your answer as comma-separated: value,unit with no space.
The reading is 29,°C
